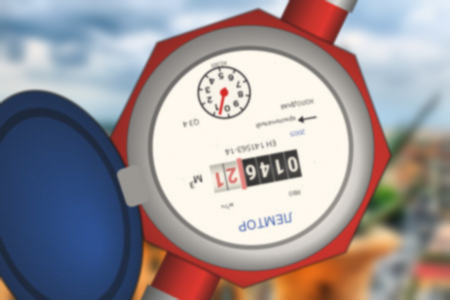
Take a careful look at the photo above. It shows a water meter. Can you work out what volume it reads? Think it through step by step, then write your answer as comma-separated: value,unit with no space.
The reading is 146.210,m³
